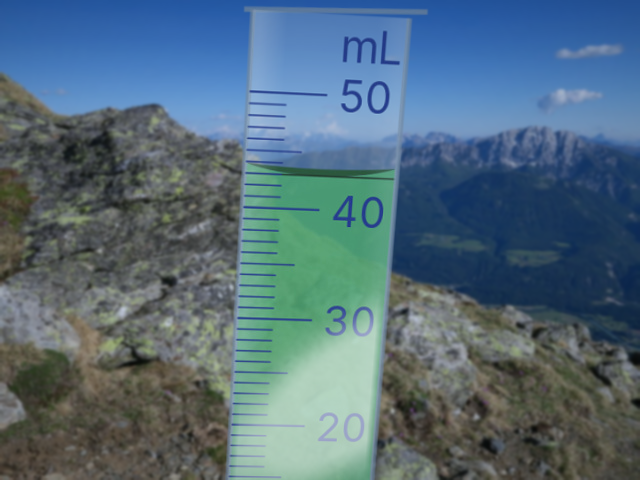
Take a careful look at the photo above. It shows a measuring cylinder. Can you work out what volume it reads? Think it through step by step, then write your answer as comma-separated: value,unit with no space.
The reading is 43,mL
